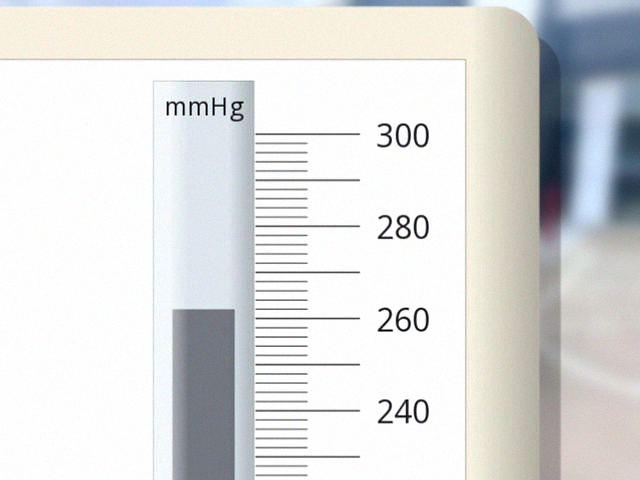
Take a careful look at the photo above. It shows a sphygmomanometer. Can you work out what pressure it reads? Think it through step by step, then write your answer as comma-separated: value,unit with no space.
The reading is 262,mmHg
